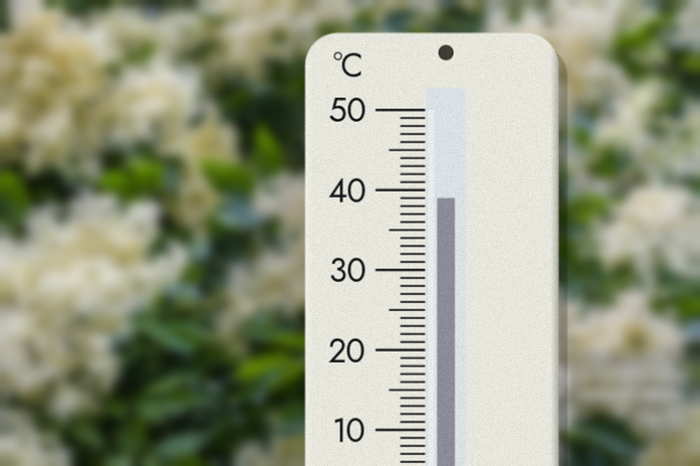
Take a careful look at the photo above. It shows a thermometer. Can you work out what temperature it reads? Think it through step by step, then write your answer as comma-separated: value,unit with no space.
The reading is 39,°C
